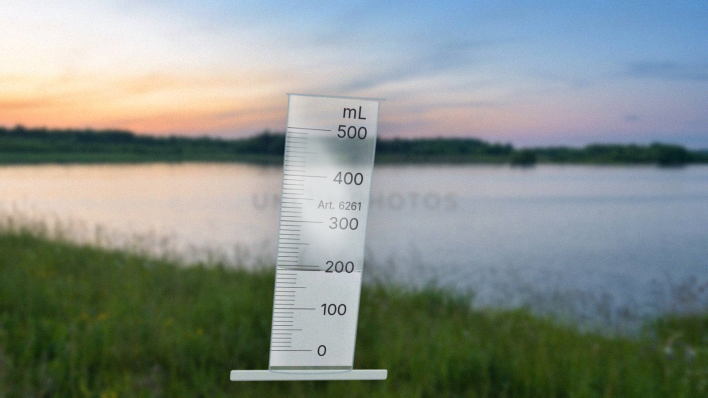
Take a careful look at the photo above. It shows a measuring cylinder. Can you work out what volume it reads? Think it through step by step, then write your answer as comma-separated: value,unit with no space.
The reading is 190,mL
